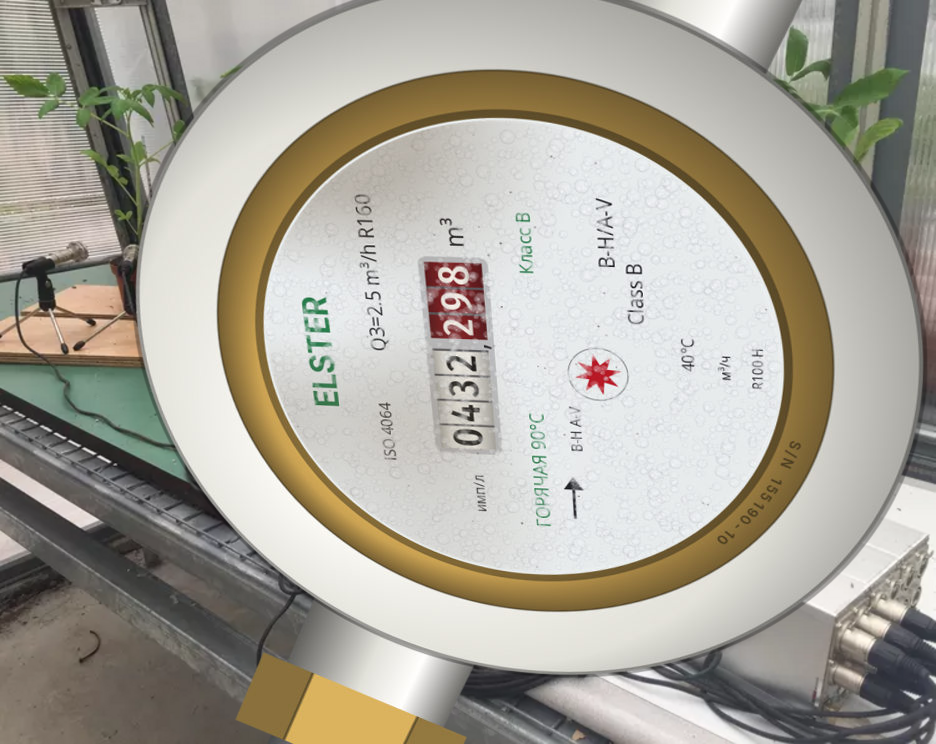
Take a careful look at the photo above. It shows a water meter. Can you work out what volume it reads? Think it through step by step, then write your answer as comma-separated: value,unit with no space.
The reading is 432.298,m³
